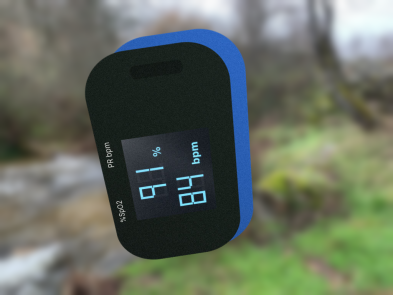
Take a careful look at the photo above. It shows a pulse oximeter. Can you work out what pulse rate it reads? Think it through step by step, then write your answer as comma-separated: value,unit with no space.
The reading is 84,bpm
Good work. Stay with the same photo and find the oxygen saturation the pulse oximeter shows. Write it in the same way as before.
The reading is 91,%
